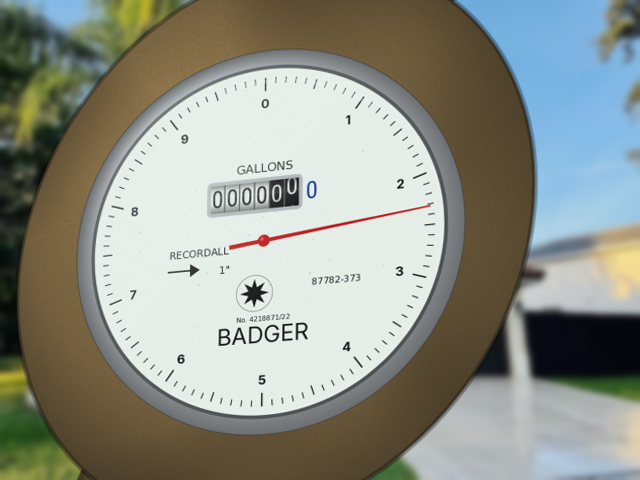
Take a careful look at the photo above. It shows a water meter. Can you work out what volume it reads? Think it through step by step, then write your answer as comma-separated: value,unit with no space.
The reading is 2.3,gal
